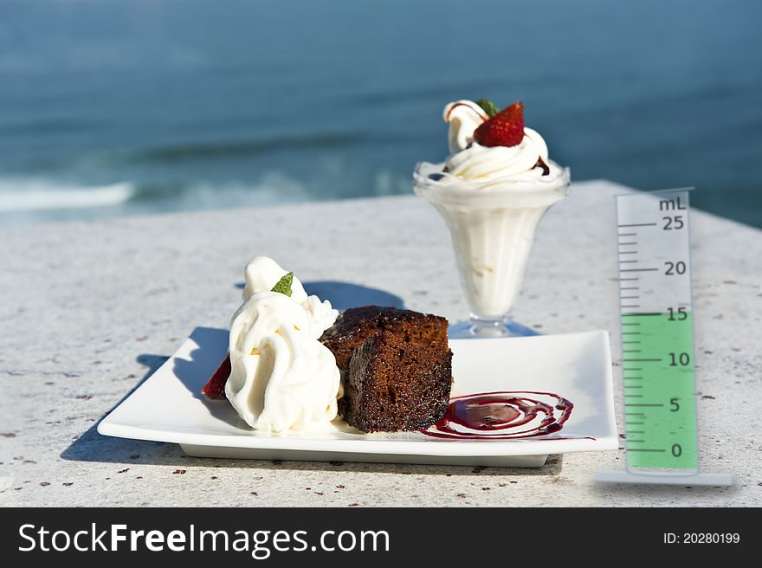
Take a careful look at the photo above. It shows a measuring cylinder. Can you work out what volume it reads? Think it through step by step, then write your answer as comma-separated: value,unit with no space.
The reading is 15,mL
